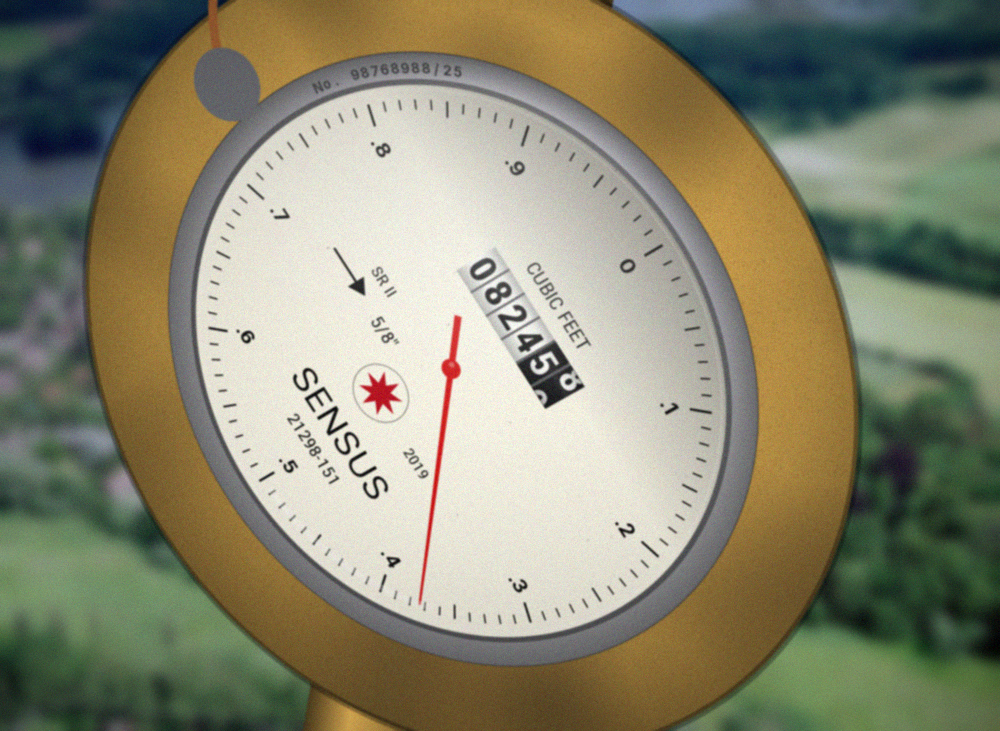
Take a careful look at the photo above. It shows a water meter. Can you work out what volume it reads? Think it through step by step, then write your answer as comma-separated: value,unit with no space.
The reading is 82458.37,ft³
